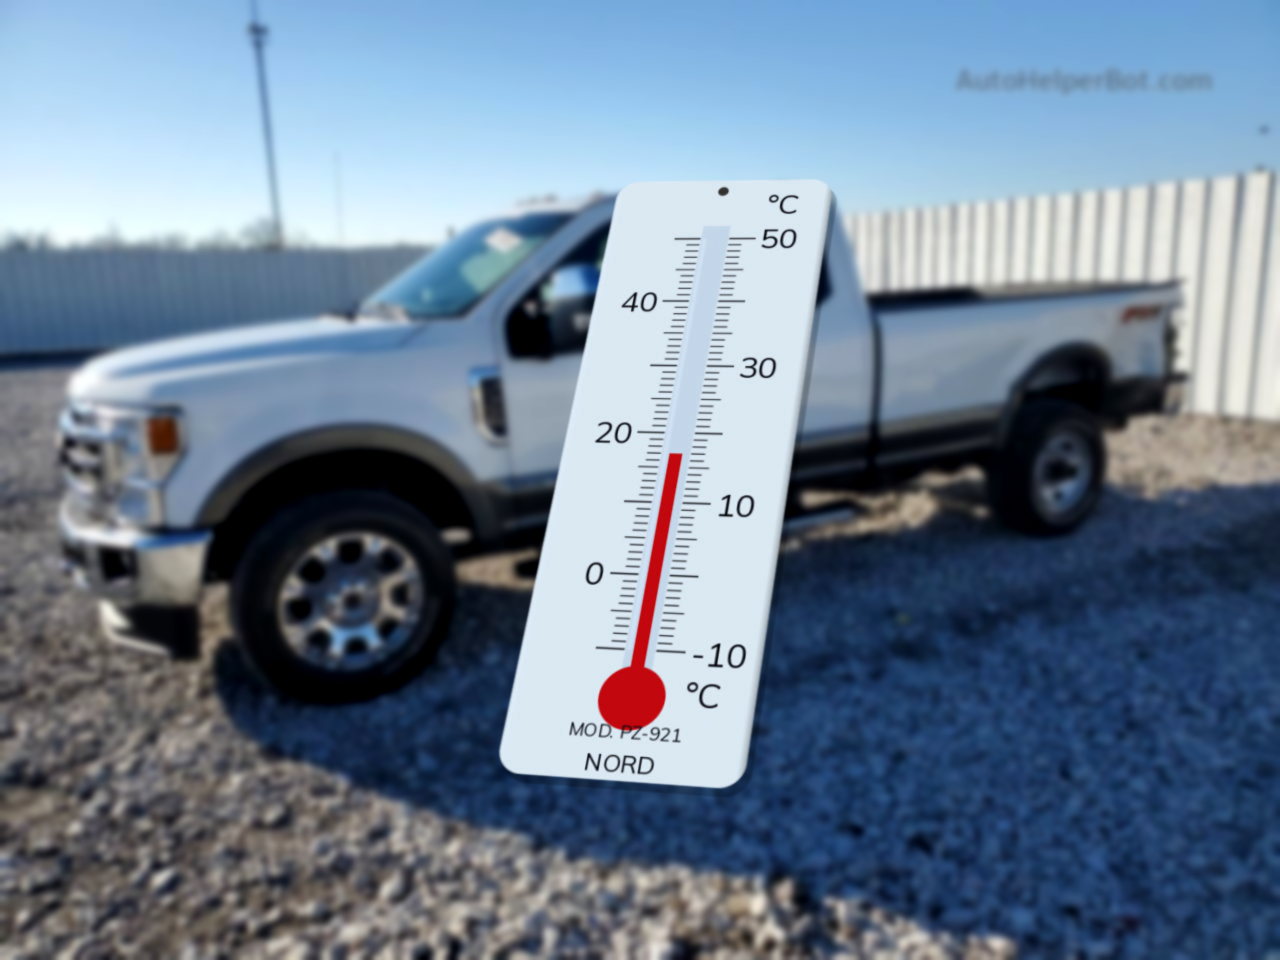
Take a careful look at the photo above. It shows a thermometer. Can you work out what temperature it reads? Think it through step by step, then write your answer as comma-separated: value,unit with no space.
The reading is 17,°C
